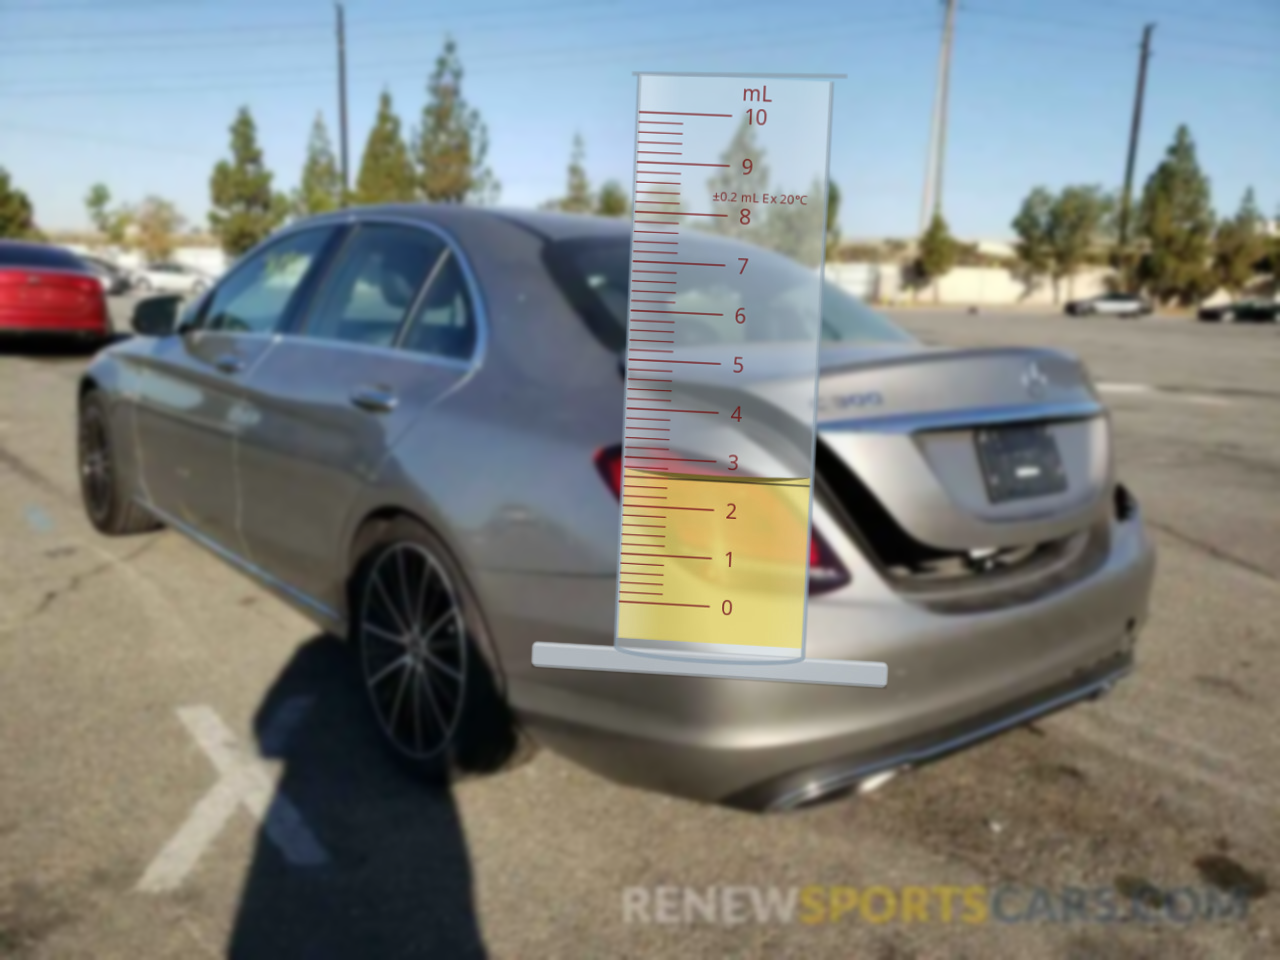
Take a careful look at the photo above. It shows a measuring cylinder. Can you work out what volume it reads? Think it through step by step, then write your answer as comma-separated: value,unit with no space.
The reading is 2.6,mL
